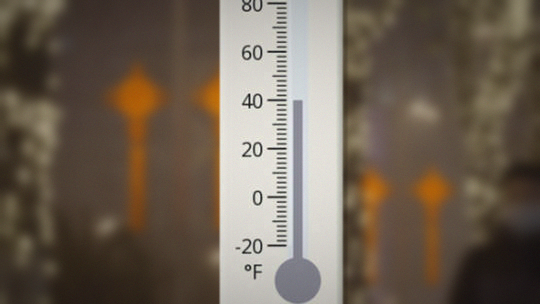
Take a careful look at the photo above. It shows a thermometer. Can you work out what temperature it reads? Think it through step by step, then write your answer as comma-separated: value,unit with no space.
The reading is 40,°F
